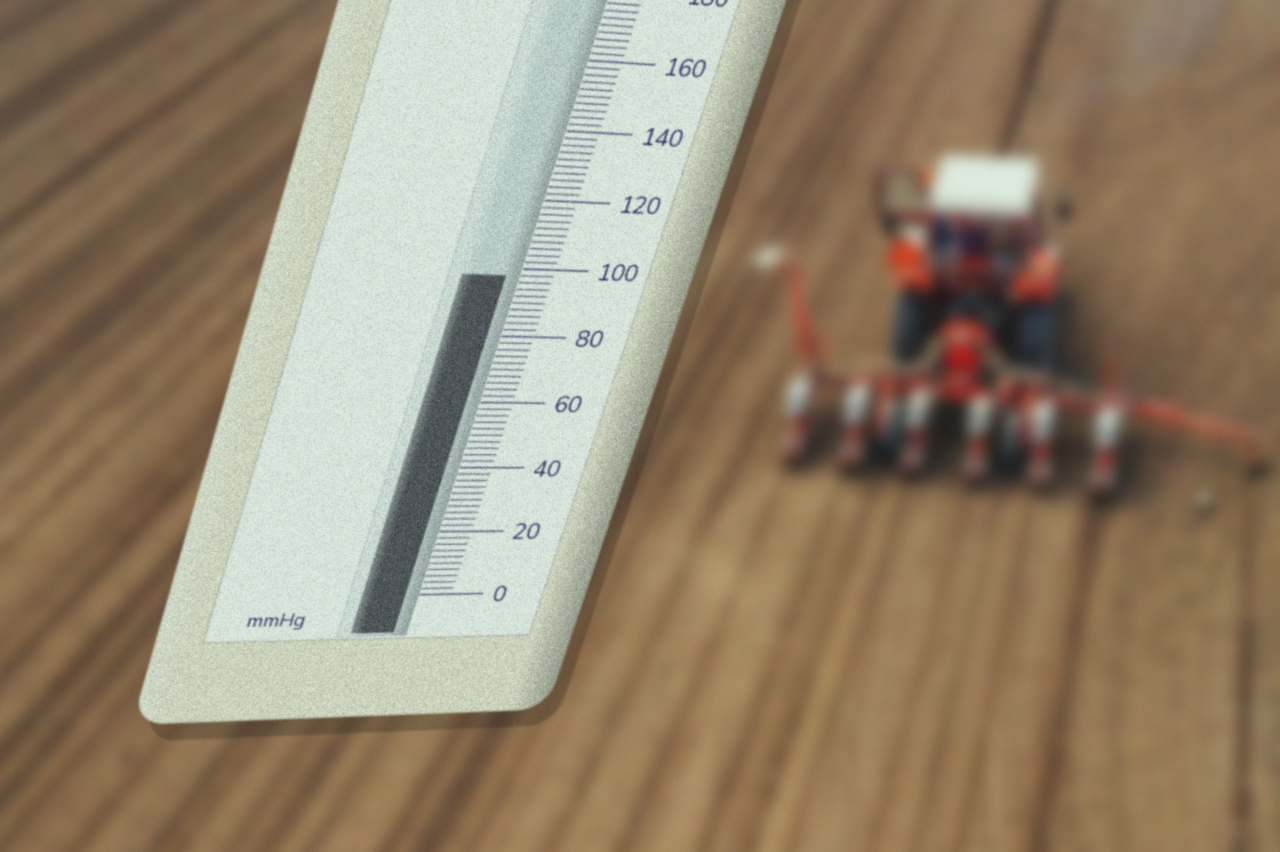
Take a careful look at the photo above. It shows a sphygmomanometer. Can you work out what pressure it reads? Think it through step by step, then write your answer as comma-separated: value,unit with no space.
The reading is 98,mmHg
